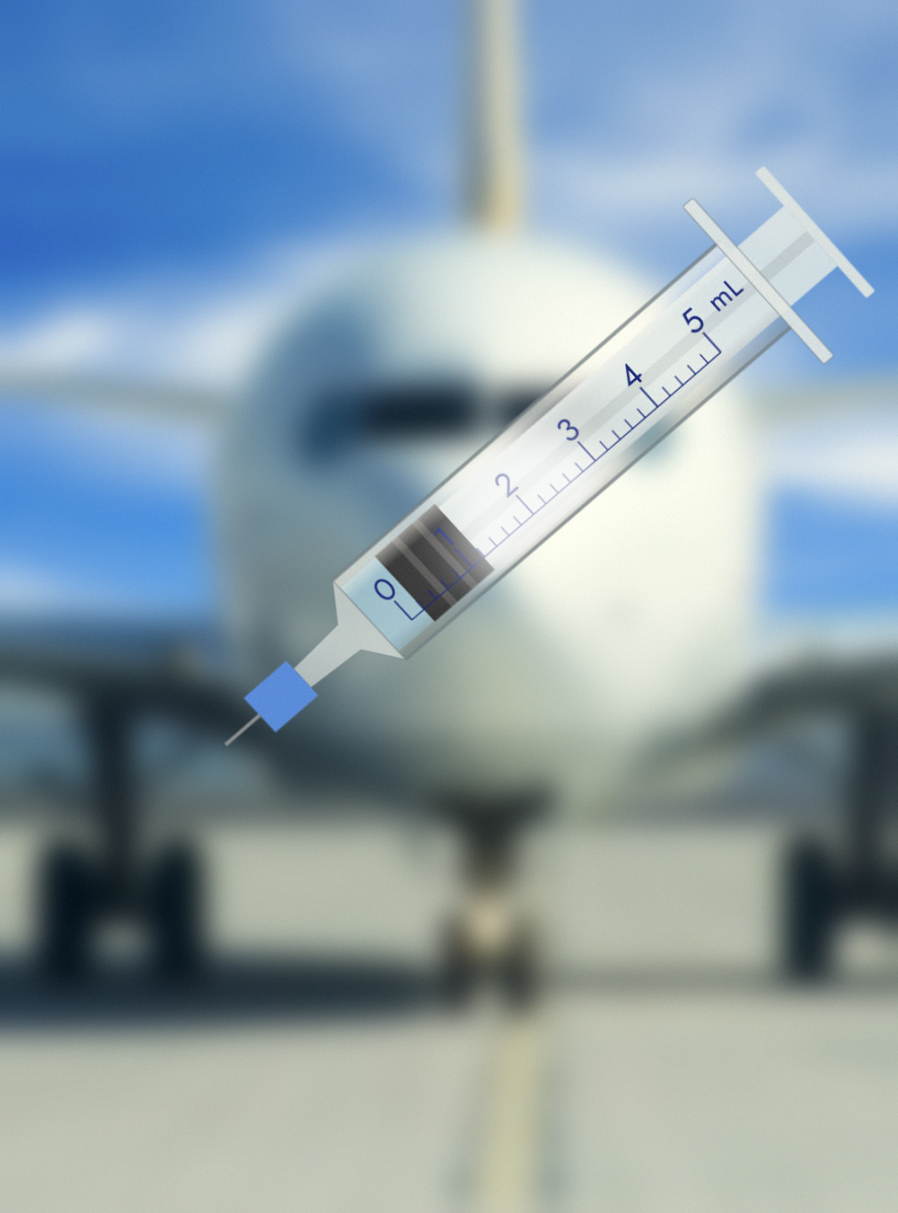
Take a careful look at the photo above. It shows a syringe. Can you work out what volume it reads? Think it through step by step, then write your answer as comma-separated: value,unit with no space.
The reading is 0.2,mL
